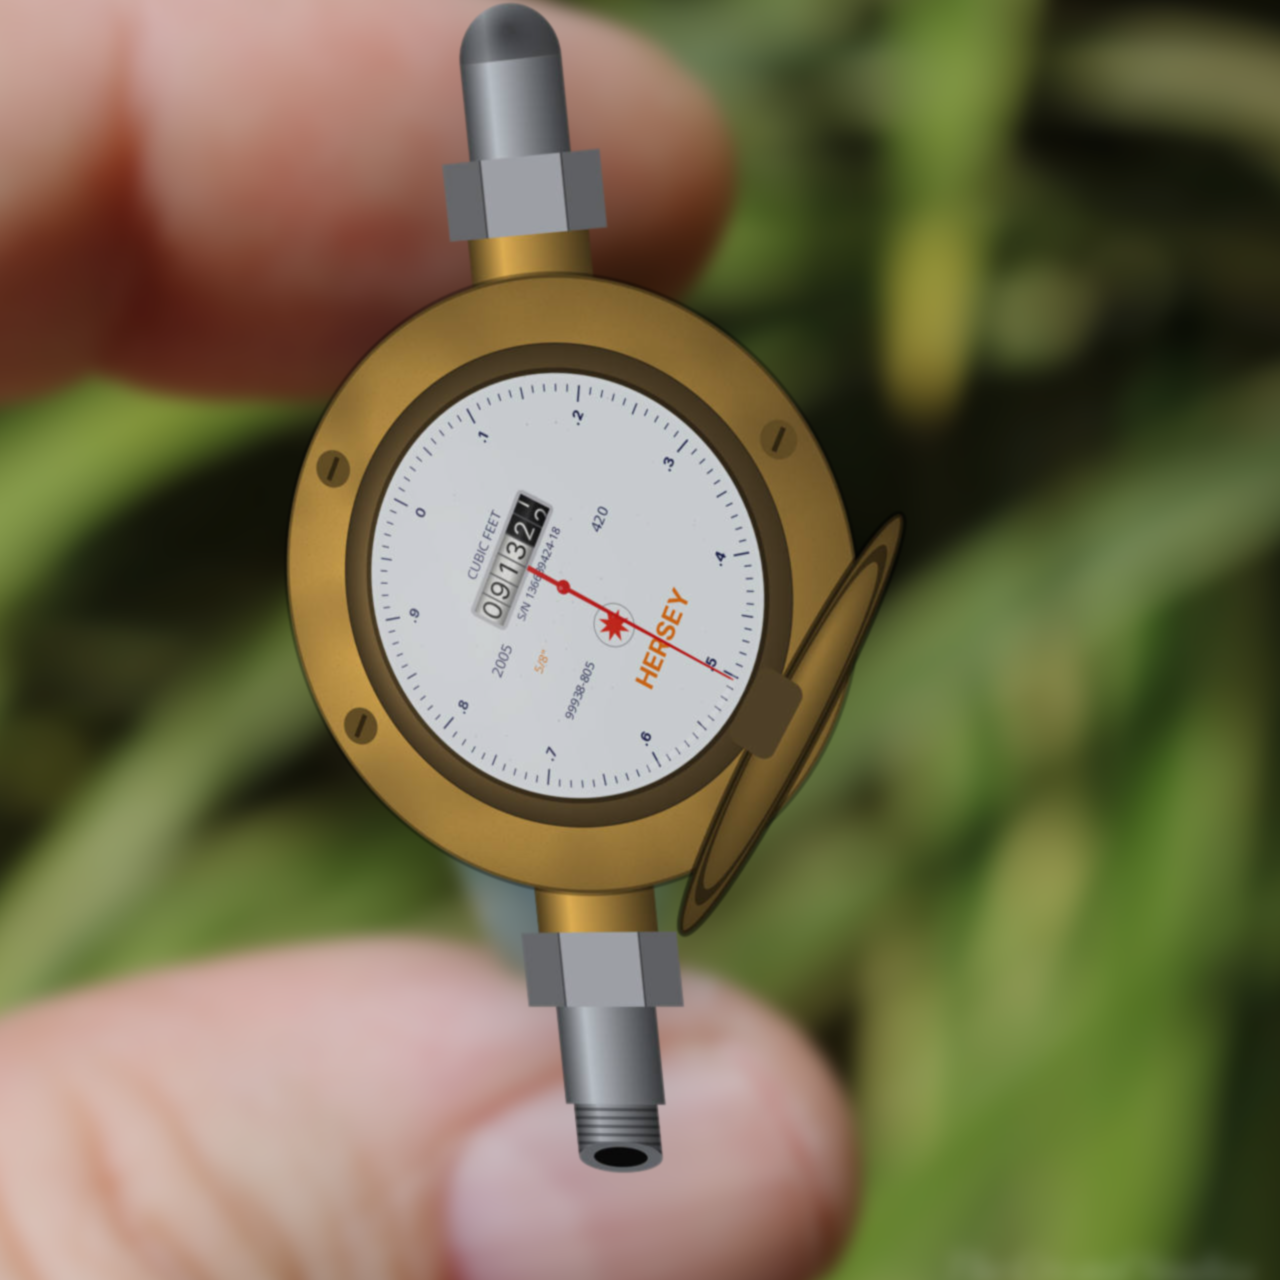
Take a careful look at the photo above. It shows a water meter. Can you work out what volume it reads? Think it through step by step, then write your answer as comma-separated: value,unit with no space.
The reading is 91321.50,ft³
